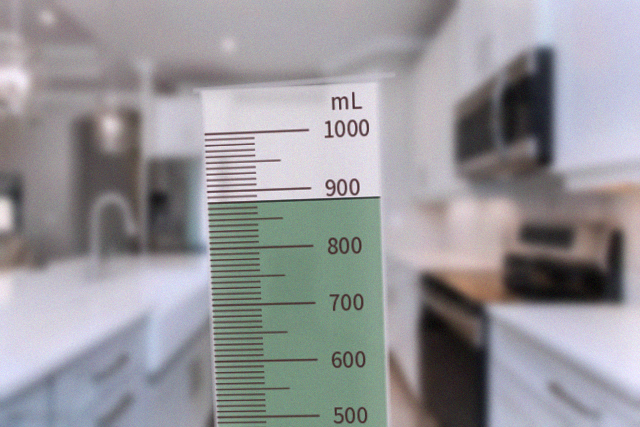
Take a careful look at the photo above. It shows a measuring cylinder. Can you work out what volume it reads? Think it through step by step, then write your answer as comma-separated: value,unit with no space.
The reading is 880,mL
